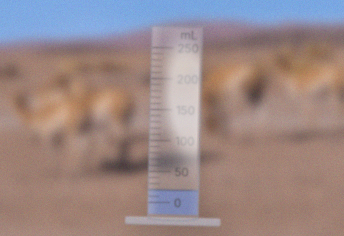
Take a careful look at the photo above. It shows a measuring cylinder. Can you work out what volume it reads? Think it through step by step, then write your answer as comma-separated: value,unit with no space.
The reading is 20,mL
